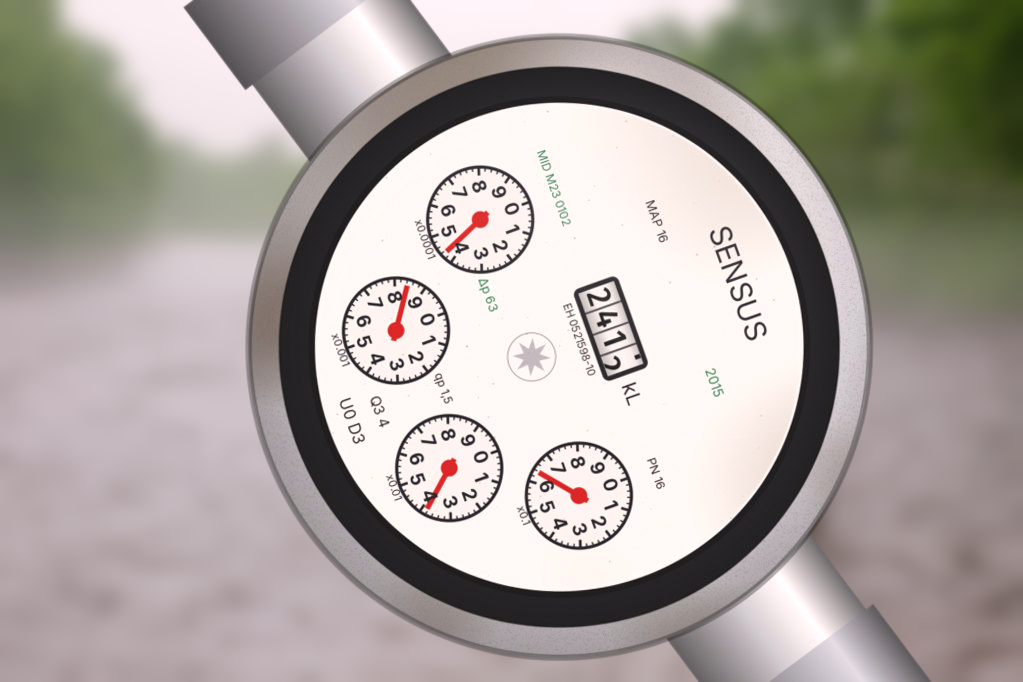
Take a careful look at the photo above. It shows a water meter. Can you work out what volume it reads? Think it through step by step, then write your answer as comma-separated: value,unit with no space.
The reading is 2411.6384,kL
